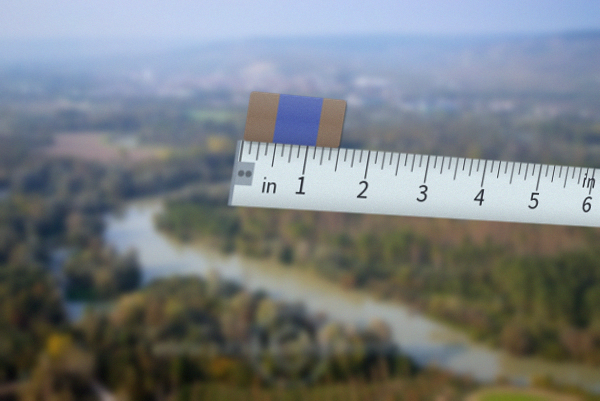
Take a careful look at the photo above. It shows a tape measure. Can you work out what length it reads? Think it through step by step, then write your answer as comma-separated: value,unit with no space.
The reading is 1.5,in
